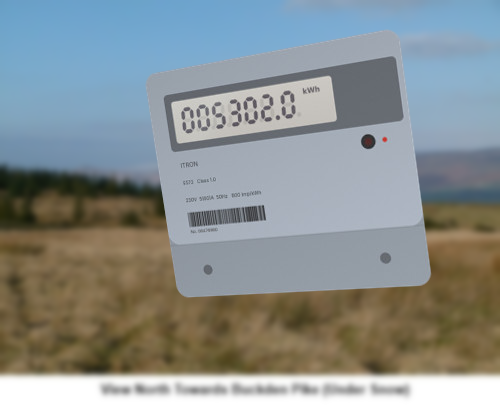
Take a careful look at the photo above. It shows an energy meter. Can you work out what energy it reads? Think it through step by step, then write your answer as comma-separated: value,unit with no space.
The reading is 5302.0,kWh
